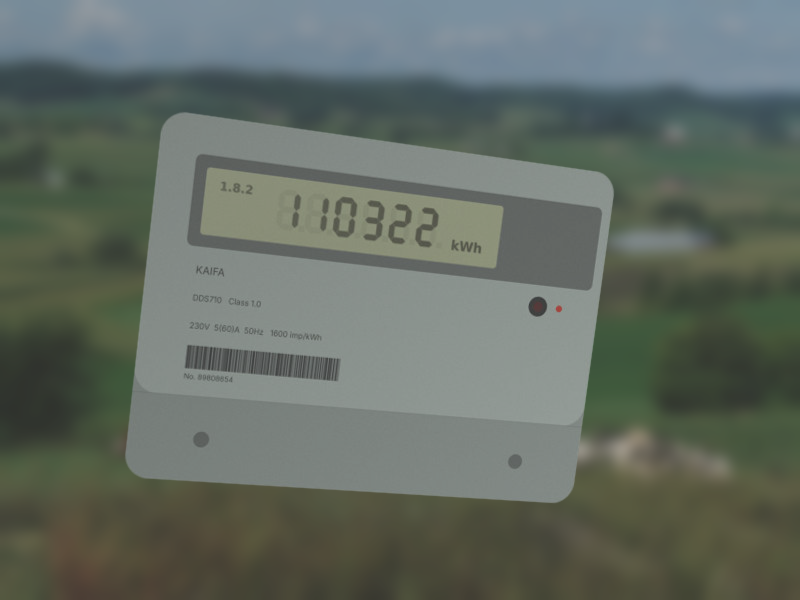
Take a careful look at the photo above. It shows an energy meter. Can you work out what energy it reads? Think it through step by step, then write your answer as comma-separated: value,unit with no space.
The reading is 110322,kWh
